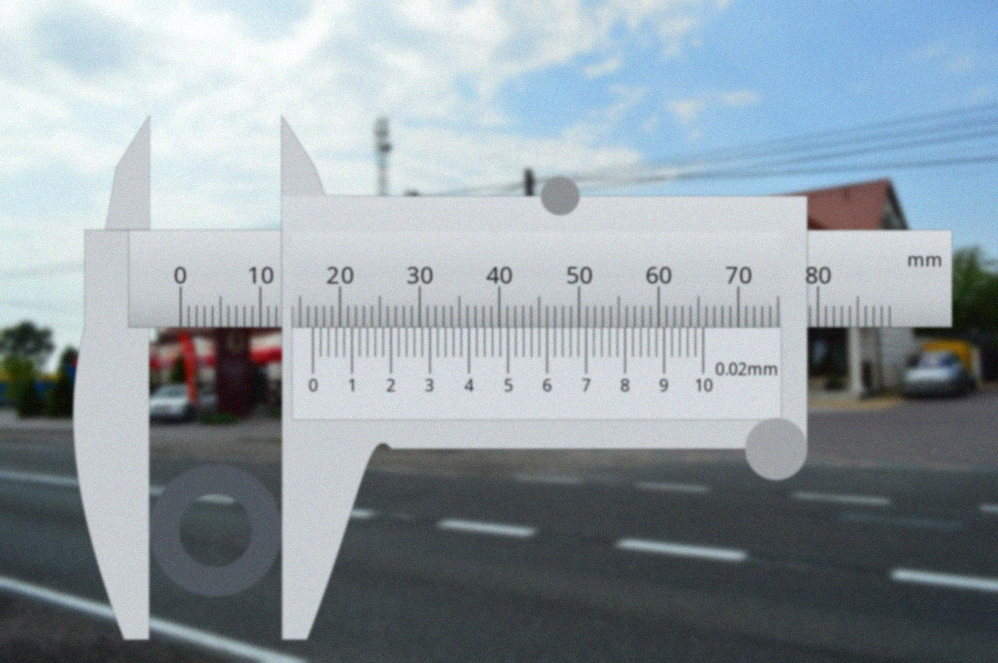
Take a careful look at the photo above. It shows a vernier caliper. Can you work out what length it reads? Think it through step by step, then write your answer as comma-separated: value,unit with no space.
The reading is 16.6,mm
